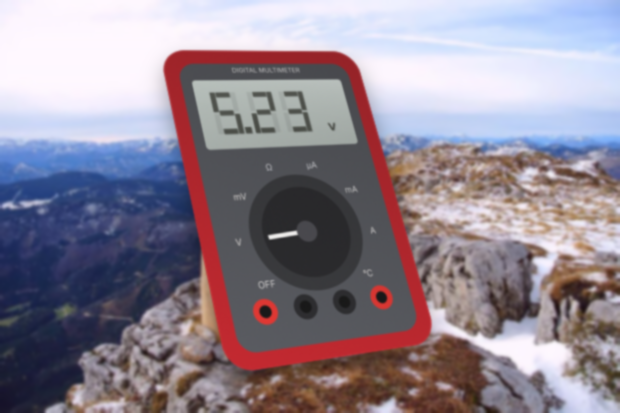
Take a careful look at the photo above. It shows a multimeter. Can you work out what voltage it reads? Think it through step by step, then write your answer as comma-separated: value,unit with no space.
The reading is 5.23,V
